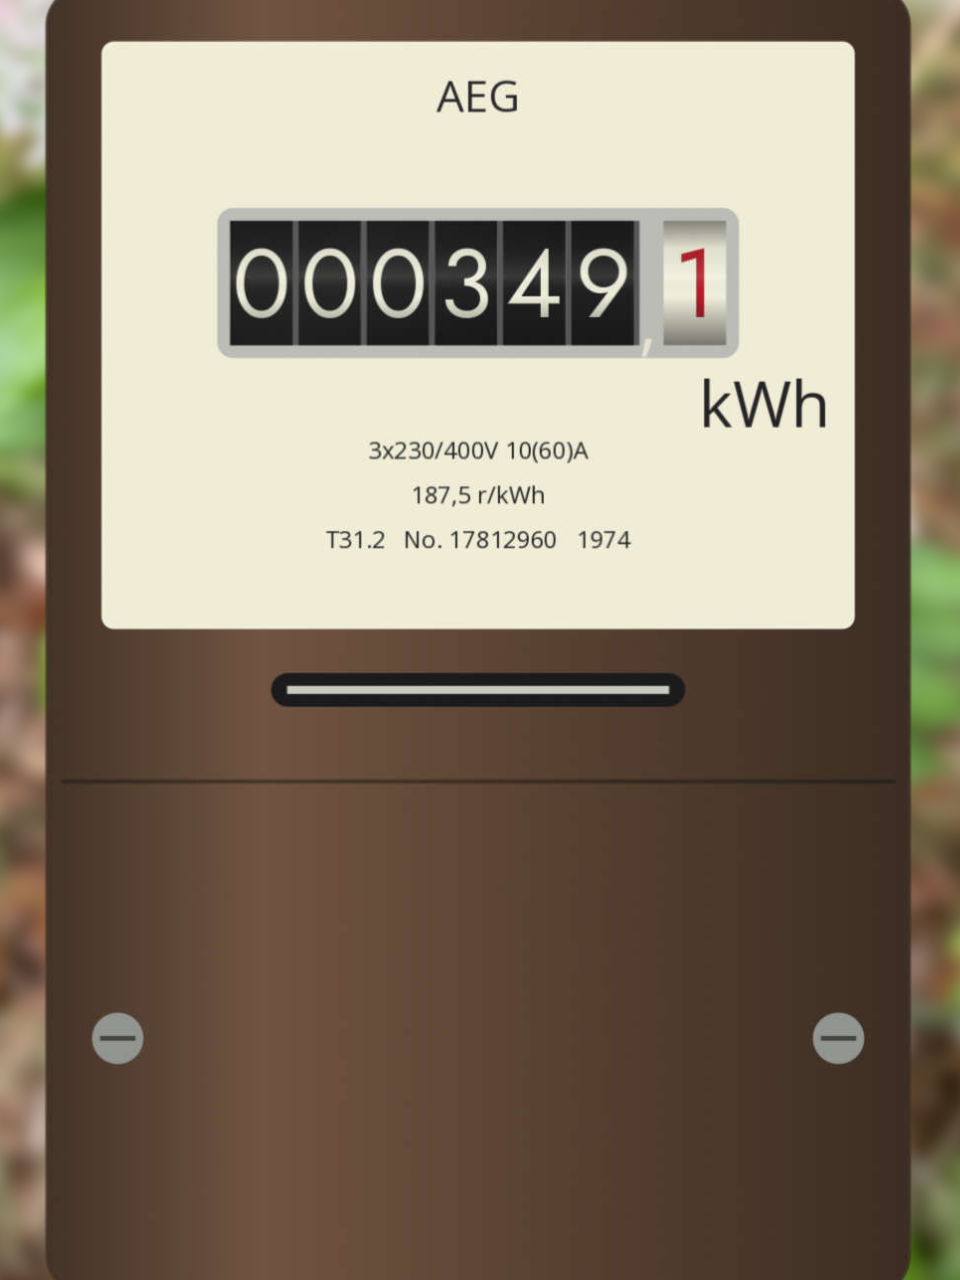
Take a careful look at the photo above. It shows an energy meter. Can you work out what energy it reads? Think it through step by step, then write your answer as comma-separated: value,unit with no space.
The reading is 349.1,kWh
